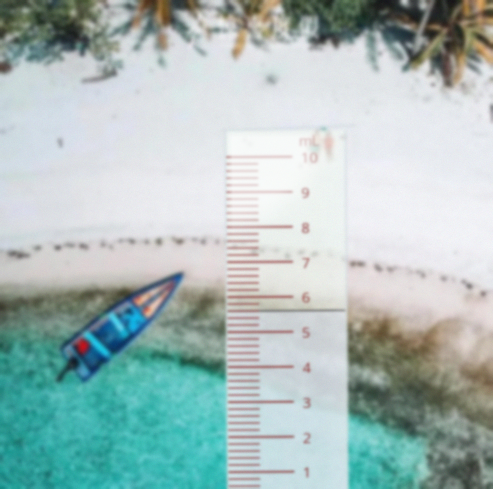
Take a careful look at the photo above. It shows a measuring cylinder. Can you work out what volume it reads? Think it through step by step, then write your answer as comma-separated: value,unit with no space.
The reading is 5.6,mL
